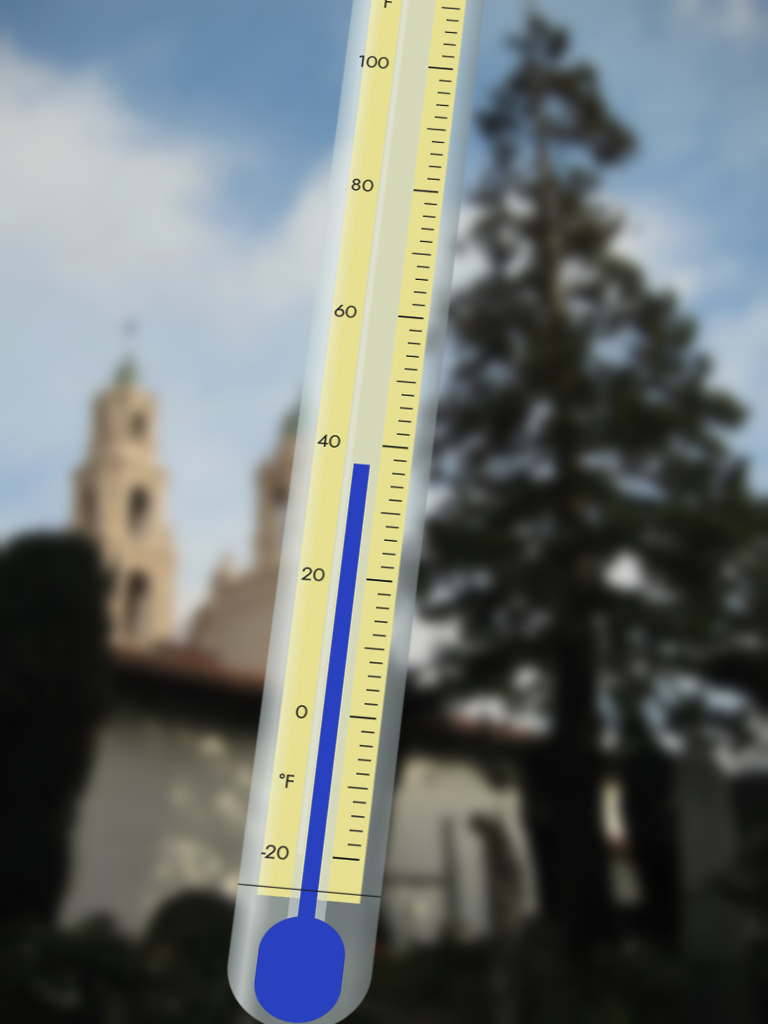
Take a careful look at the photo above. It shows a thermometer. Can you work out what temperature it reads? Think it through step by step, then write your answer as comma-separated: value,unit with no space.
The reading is 37,°F
